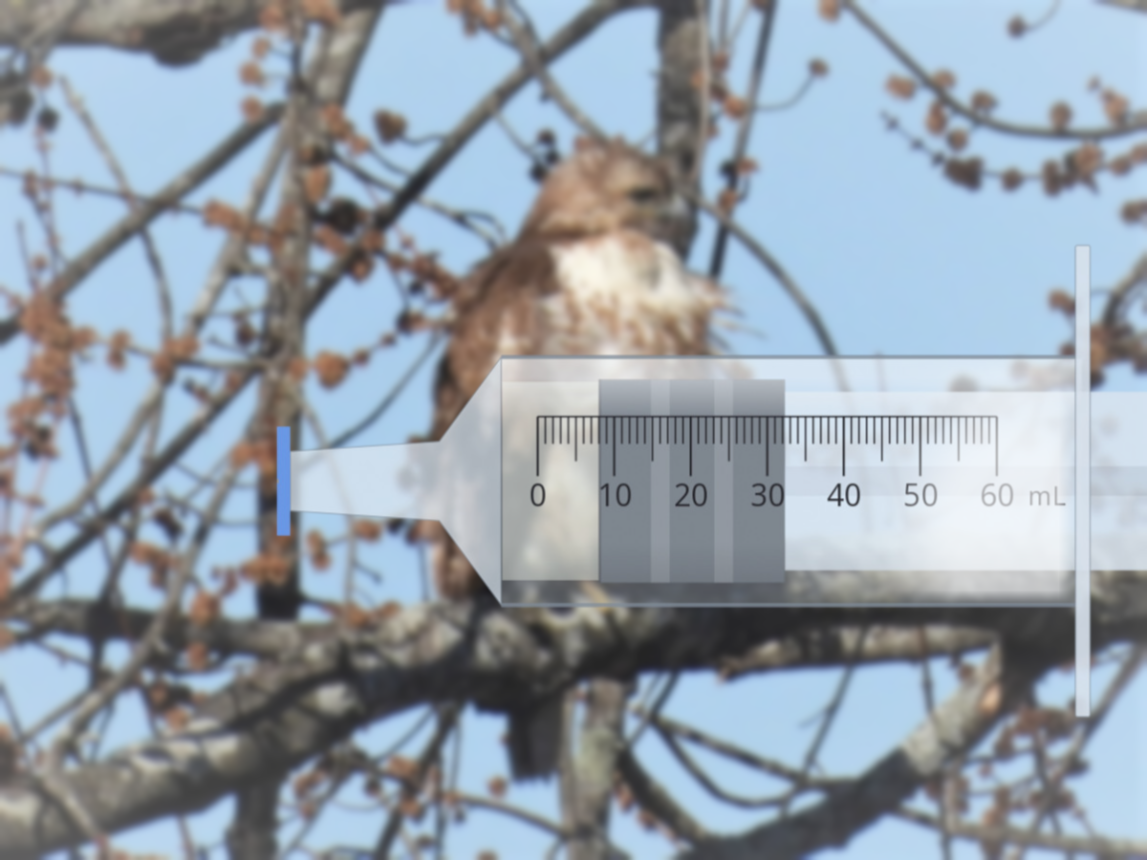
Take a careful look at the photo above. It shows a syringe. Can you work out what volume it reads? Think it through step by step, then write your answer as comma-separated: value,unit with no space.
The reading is 8,mL
